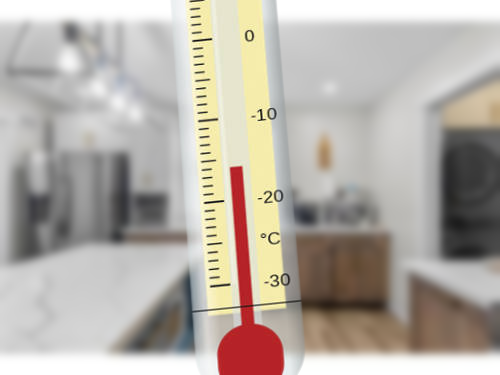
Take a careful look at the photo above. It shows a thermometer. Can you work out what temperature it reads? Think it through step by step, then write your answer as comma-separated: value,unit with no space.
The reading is -16,°C
